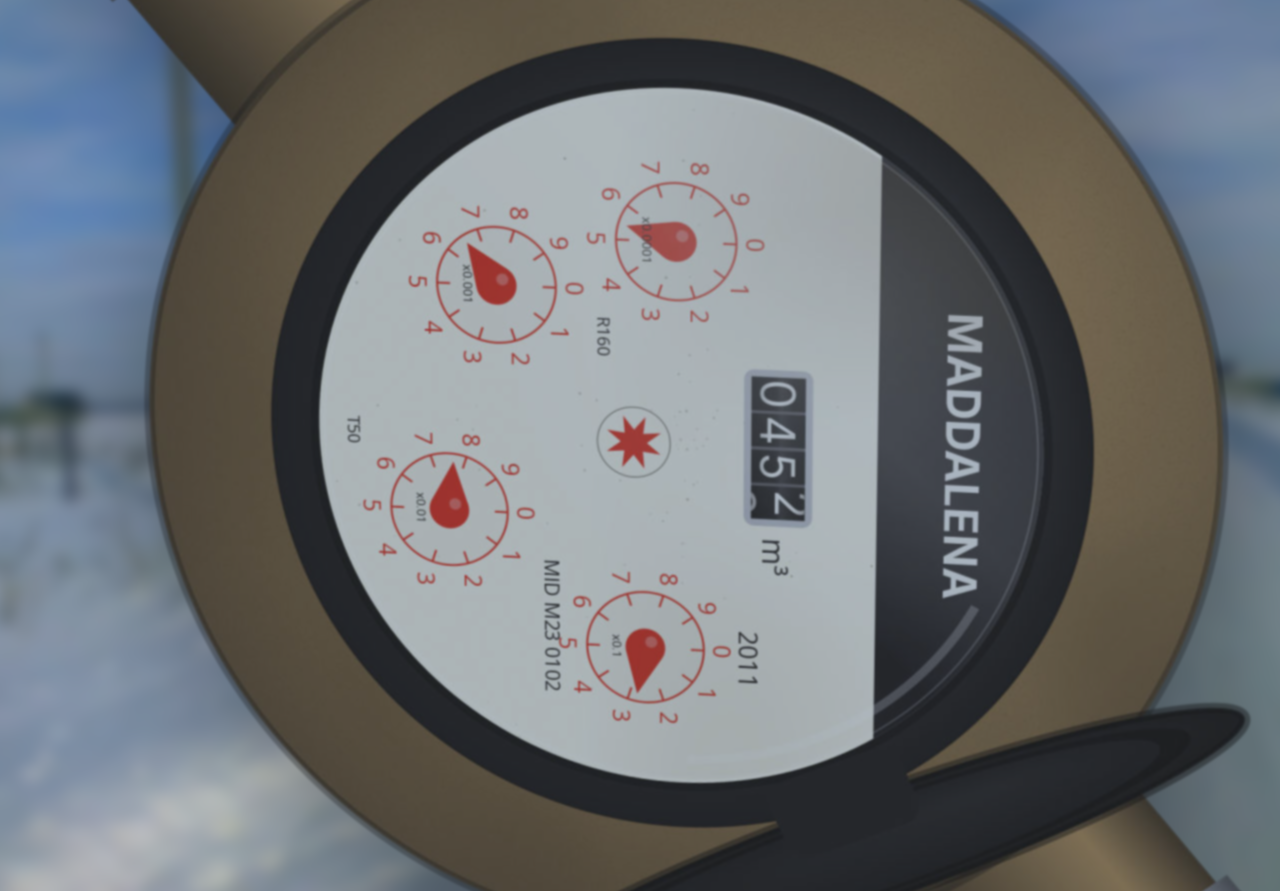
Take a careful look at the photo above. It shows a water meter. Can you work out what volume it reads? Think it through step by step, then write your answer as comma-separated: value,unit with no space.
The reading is 452.2765,m³
